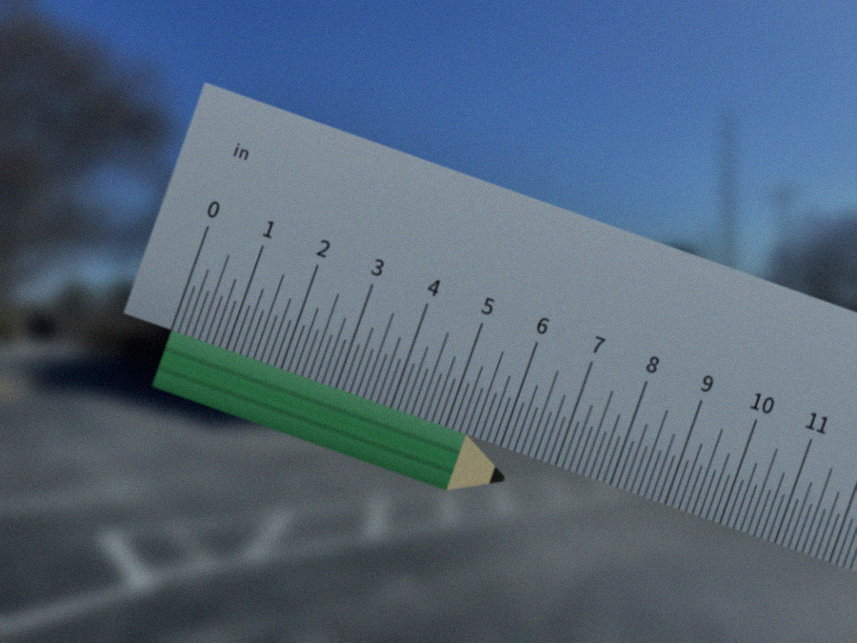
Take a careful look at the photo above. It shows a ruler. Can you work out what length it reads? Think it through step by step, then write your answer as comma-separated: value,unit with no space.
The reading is 6.25,in
